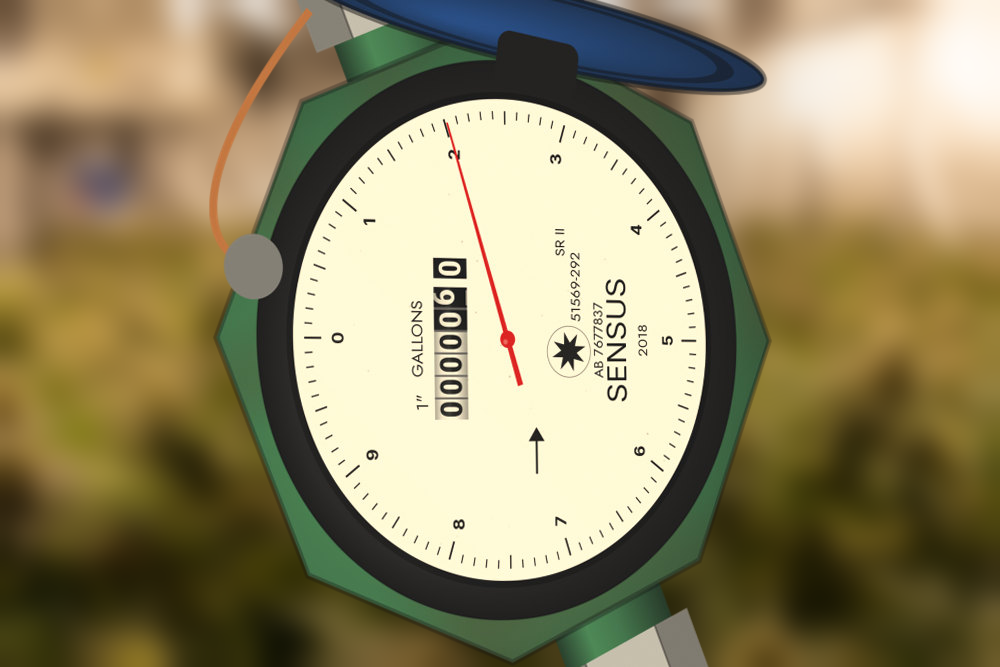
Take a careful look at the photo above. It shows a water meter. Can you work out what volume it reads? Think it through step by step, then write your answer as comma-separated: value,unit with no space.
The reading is 62.0,gal
